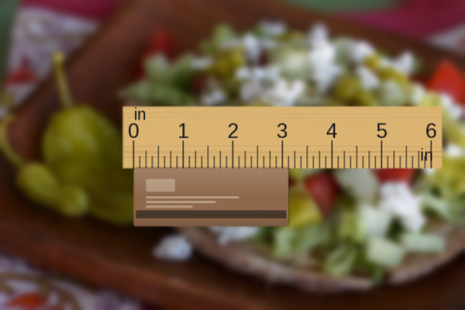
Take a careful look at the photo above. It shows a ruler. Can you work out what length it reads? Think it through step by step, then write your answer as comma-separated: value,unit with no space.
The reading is 3.125,in
